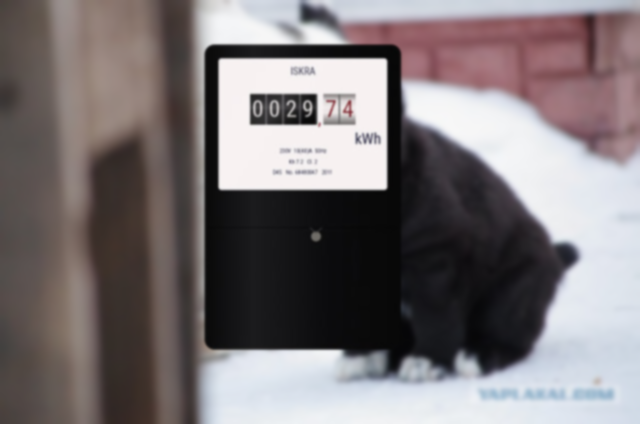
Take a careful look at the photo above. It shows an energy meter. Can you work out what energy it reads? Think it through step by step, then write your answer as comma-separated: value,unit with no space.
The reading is 29.74,kWh
